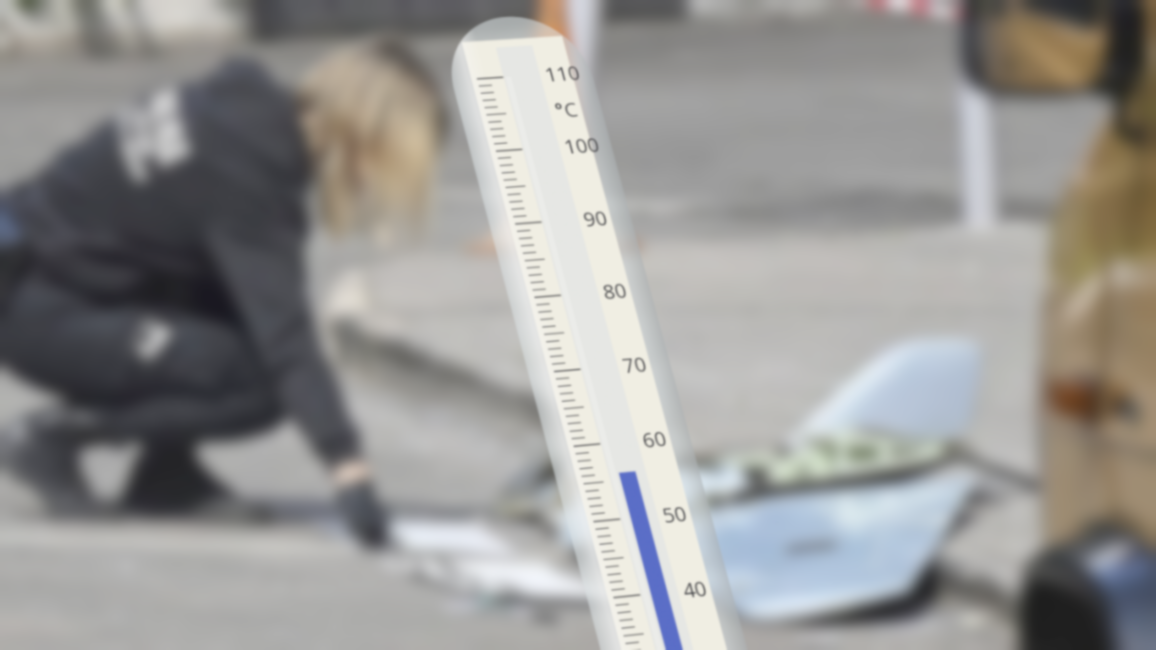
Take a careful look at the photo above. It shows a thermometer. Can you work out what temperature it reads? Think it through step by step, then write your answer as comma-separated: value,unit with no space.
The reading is 56,°C
